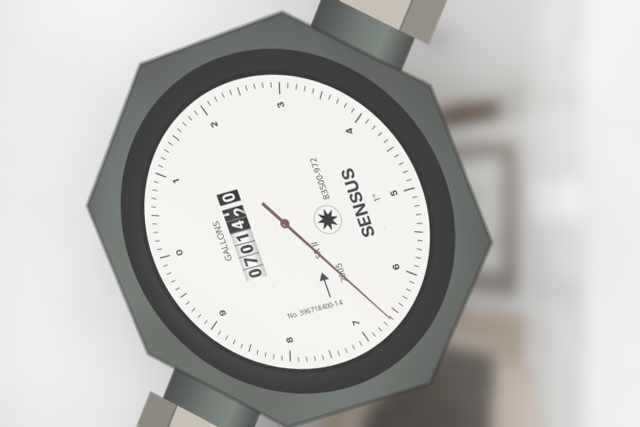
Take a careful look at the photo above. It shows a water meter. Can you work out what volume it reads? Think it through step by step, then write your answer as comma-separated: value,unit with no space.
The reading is 701416.6,gal
